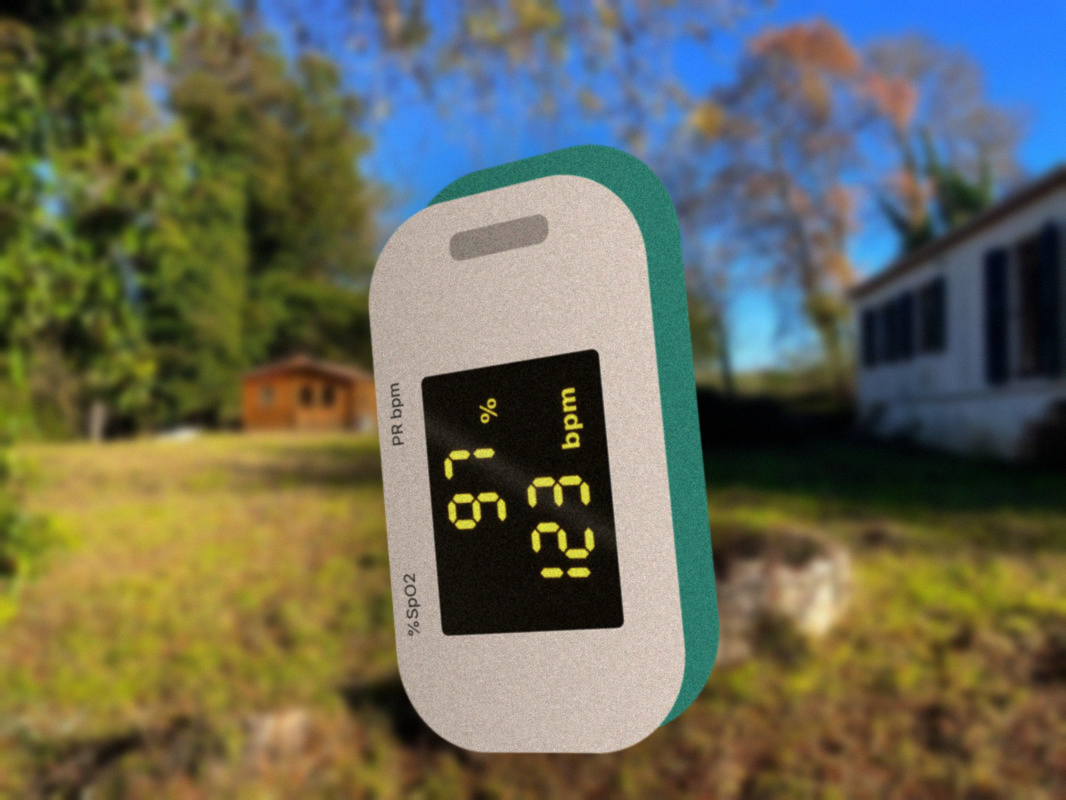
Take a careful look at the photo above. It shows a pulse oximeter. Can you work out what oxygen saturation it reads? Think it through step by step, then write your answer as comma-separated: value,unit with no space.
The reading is 97,%
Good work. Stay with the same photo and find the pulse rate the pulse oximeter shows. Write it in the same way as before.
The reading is 123,bpm
